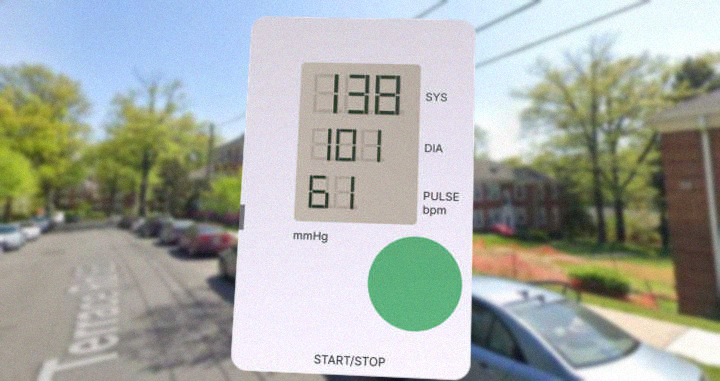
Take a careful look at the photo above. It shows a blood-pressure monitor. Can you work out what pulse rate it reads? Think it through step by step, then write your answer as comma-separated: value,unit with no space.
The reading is 61,bpm
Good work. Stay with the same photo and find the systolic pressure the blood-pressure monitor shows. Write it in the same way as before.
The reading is 138,mmHg
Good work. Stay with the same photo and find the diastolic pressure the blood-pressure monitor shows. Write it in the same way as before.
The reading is 101,mmHg
